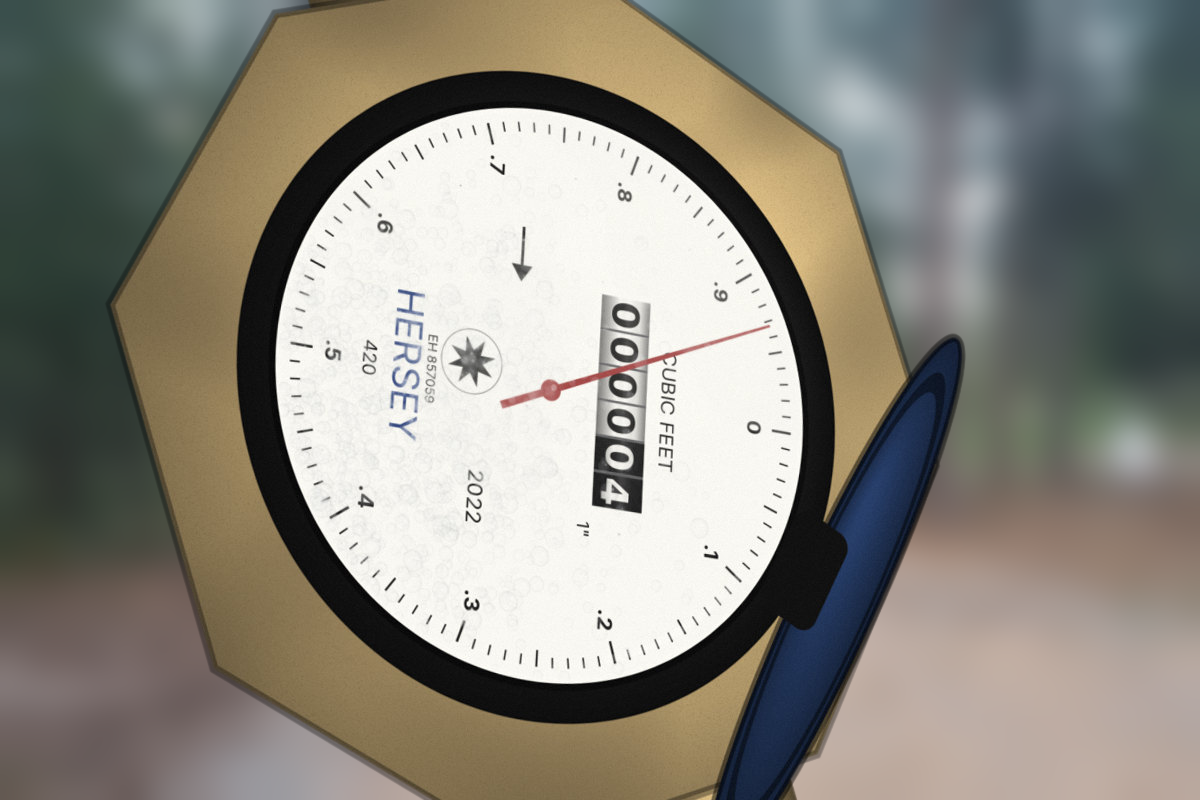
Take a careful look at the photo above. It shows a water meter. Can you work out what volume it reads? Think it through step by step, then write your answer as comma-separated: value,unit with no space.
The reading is 3.93,ft³
